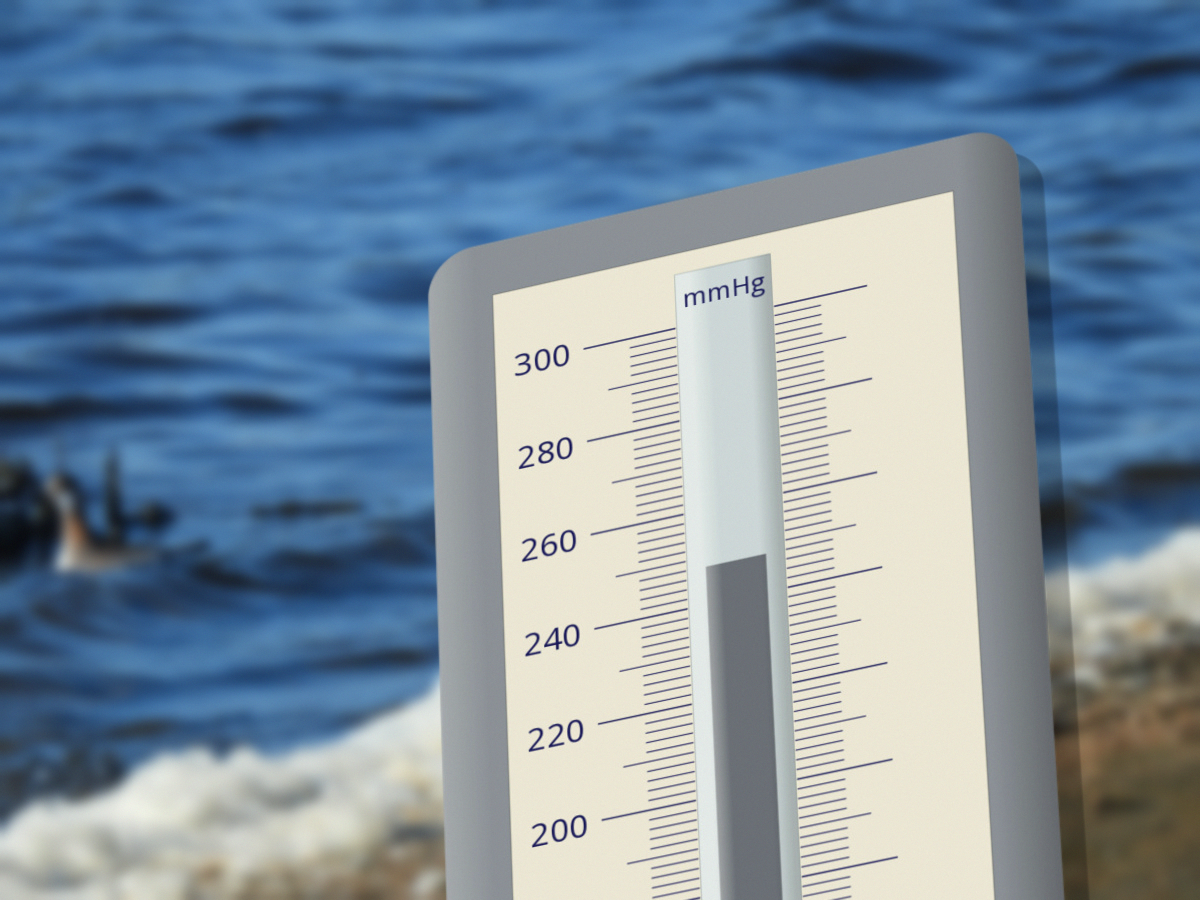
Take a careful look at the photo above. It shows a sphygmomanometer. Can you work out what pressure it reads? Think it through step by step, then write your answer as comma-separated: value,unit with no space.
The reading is 248,mmHg
